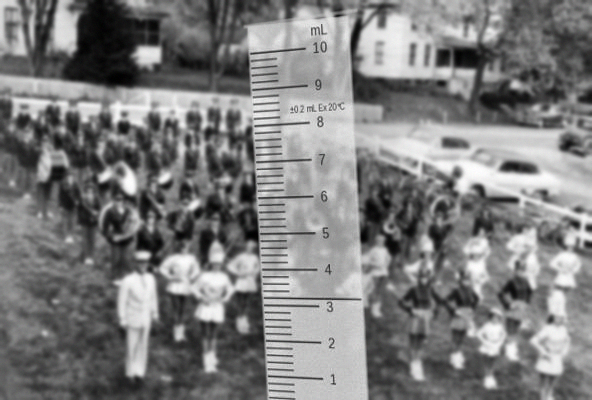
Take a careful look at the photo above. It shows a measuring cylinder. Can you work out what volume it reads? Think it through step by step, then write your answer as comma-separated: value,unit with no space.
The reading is 3.2,mL
